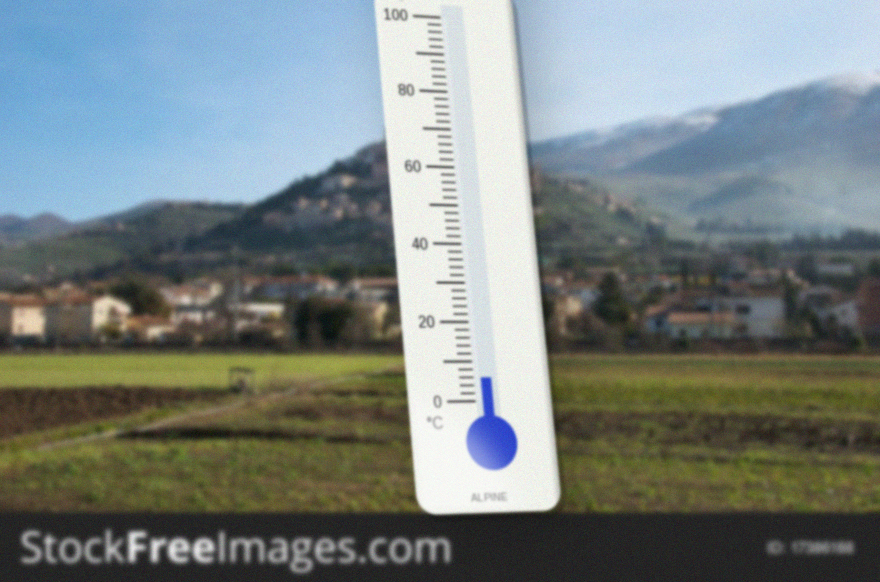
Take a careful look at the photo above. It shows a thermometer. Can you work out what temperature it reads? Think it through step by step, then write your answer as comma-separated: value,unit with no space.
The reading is 6,°C
